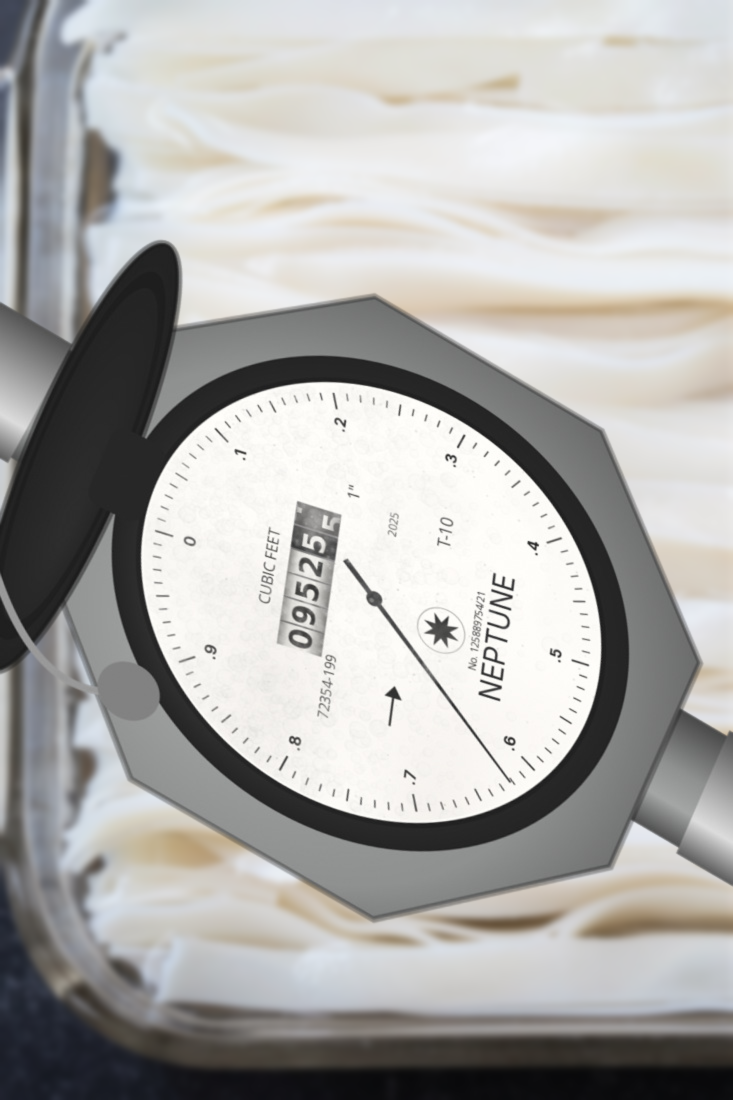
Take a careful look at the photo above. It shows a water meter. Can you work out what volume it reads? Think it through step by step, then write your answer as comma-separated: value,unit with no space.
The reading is 95254.62,ft³
